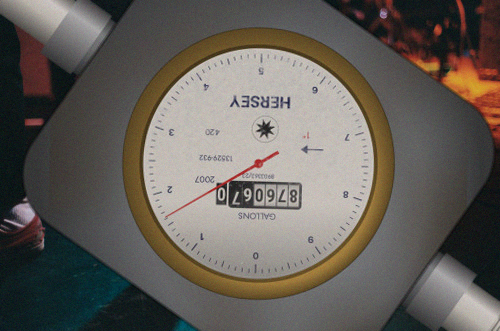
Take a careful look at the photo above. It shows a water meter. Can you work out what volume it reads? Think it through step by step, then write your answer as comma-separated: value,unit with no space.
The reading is 8760671.6,gal
